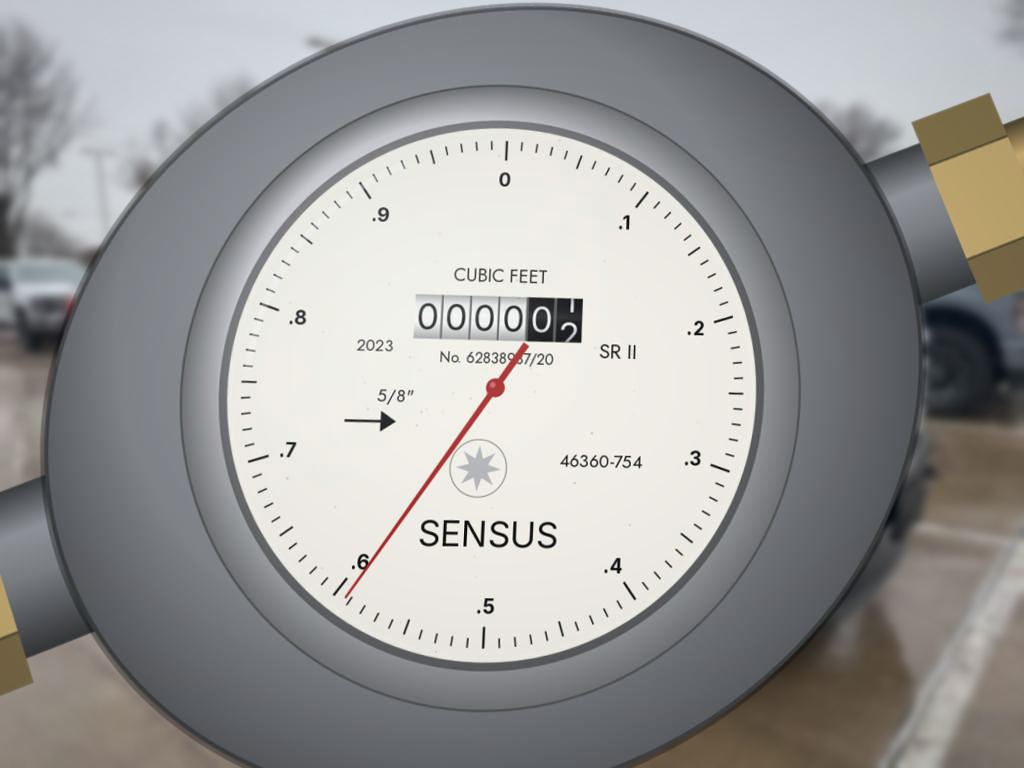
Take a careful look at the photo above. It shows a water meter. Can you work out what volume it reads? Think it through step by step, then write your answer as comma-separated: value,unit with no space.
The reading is 1.59,ft³
